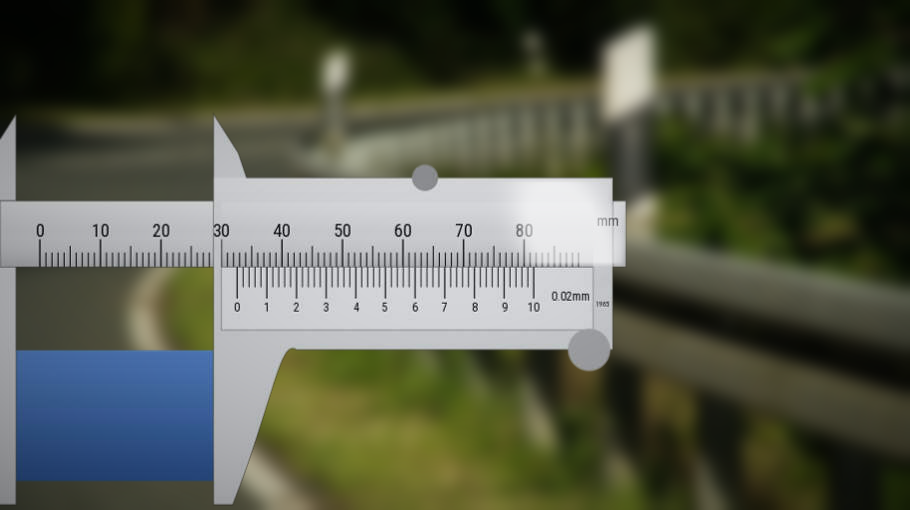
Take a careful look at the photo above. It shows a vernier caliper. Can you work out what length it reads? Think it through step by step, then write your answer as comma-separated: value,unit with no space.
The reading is 32.6,mm
